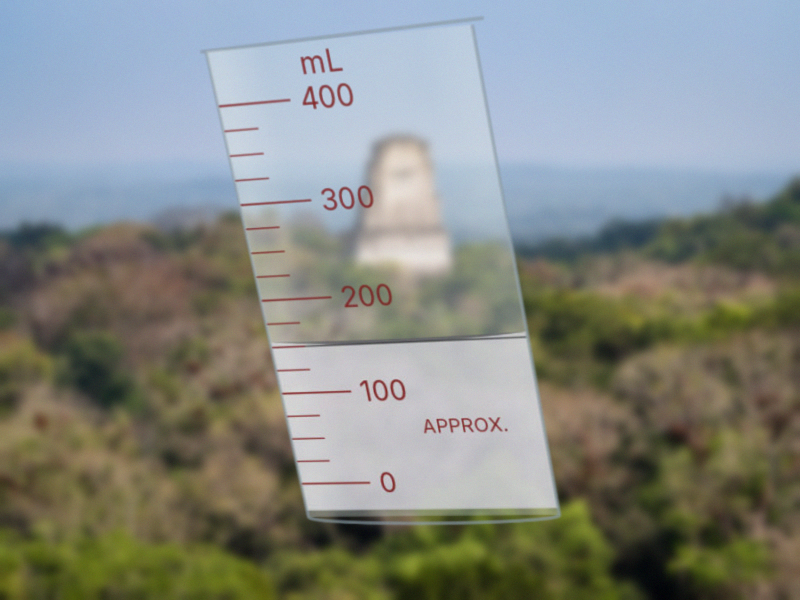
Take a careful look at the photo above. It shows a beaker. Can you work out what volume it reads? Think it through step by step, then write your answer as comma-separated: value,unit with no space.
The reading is 150,mL
